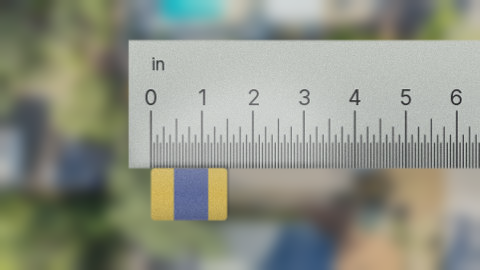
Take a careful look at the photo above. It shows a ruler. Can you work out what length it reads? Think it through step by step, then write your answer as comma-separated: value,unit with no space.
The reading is 1.5,in
